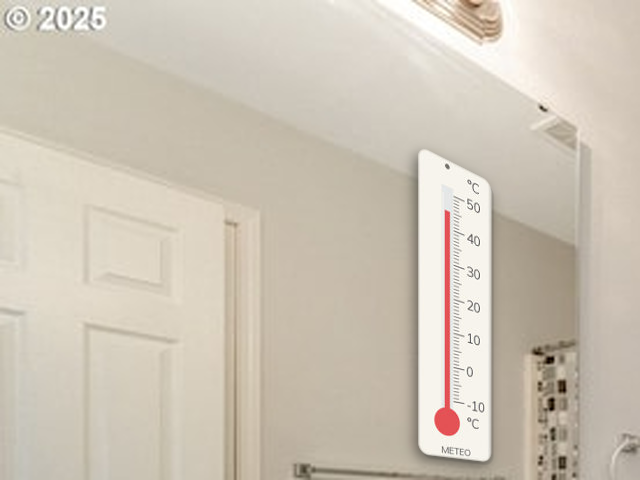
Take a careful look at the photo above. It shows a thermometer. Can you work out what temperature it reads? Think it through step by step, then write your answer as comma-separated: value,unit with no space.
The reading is 45,°C
